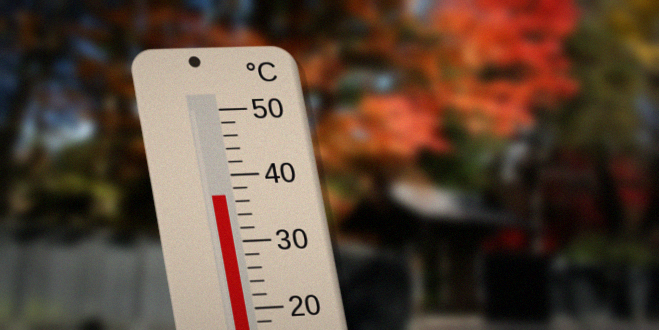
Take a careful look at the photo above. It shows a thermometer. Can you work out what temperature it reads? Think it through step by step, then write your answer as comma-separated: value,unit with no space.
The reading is 37,°C
